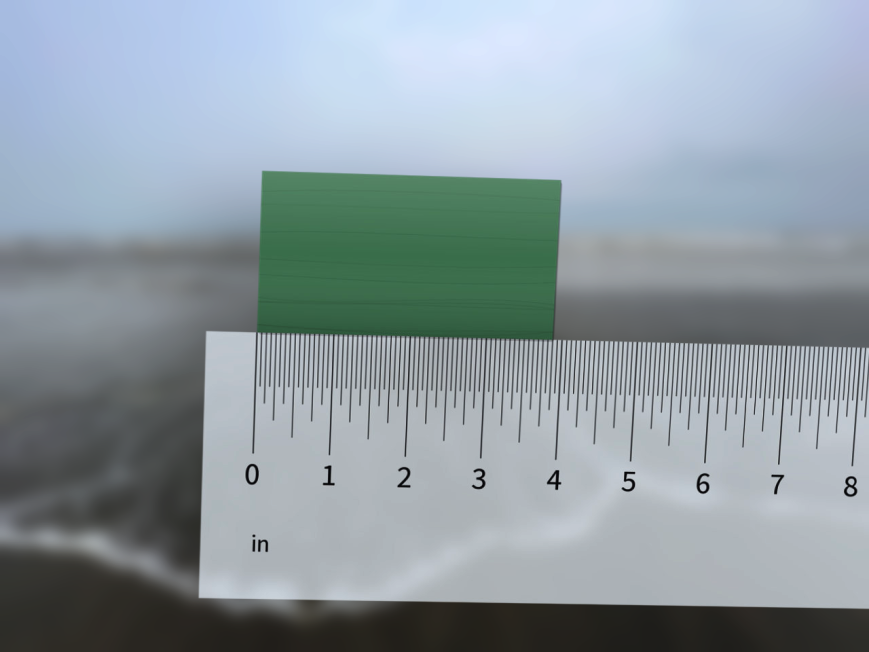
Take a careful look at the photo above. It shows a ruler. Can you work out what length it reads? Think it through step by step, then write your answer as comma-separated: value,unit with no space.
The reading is 3.875,in
